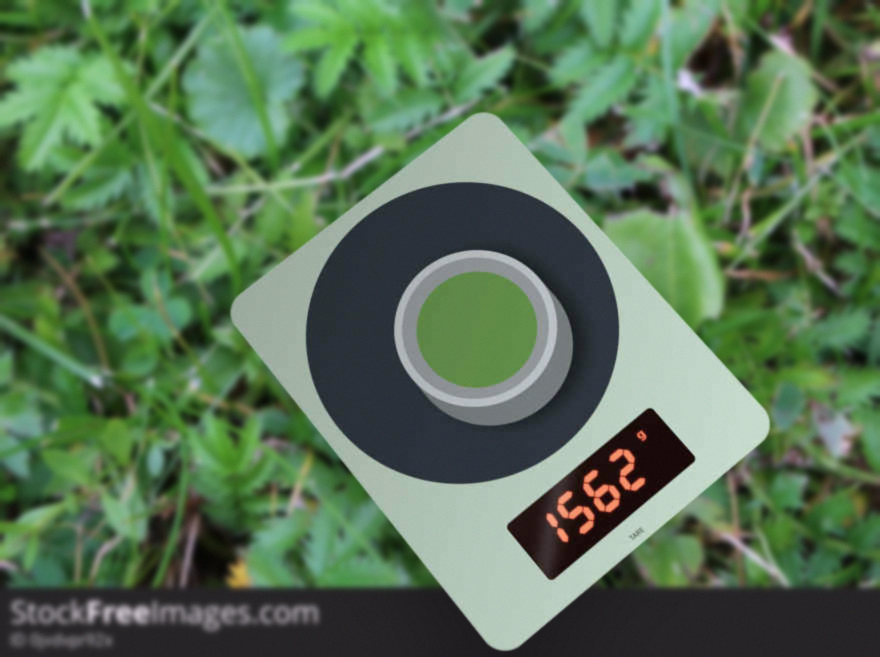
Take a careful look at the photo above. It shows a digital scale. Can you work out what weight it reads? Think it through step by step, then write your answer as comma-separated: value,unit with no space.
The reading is 1562,g
